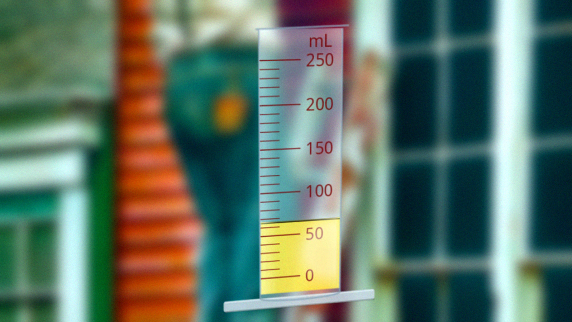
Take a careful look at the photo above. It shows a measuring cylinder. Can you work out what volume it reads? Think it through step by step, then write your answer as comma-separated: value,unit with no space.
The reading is 65,mL
